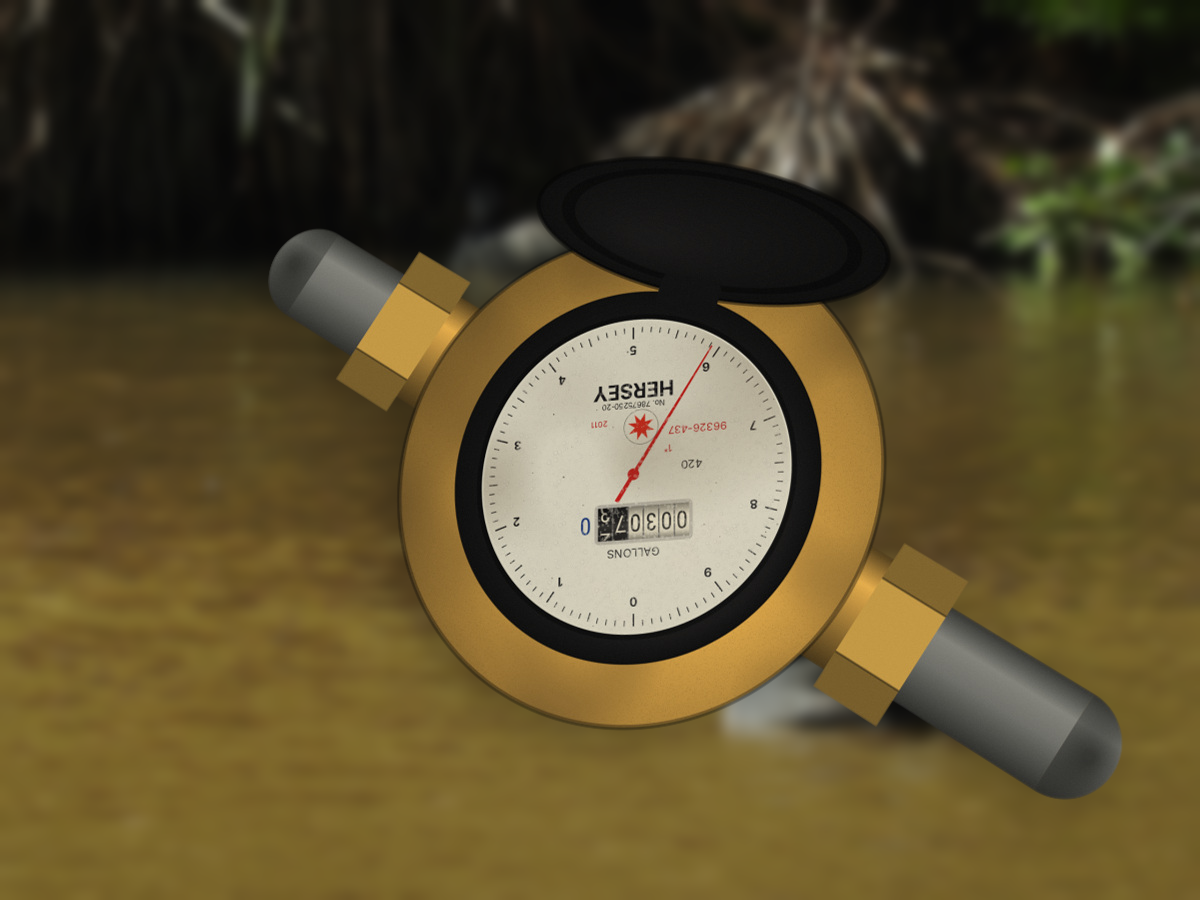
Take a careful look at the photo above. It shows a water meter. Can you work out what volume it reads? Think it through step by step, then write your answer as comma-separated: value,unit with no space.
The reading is 30725.9,gal
